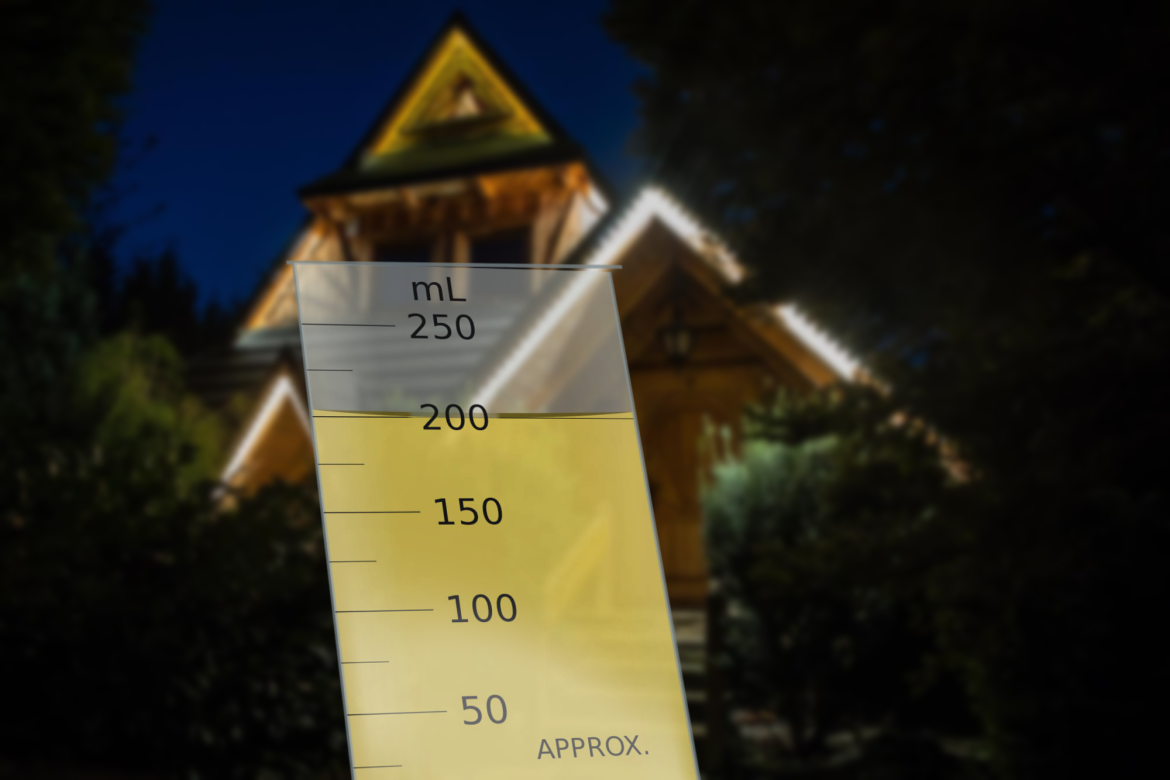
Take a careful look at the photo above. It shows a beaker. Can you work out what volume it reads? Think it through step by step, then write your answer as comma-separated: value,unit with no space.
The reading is 200,mL
